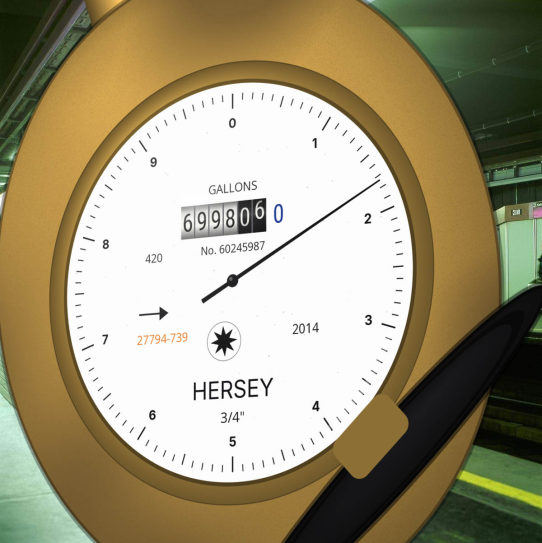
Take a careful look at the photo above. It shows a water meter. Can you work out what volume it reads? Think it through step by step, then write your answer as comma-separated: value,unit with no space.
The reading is 6998061.7,gal
